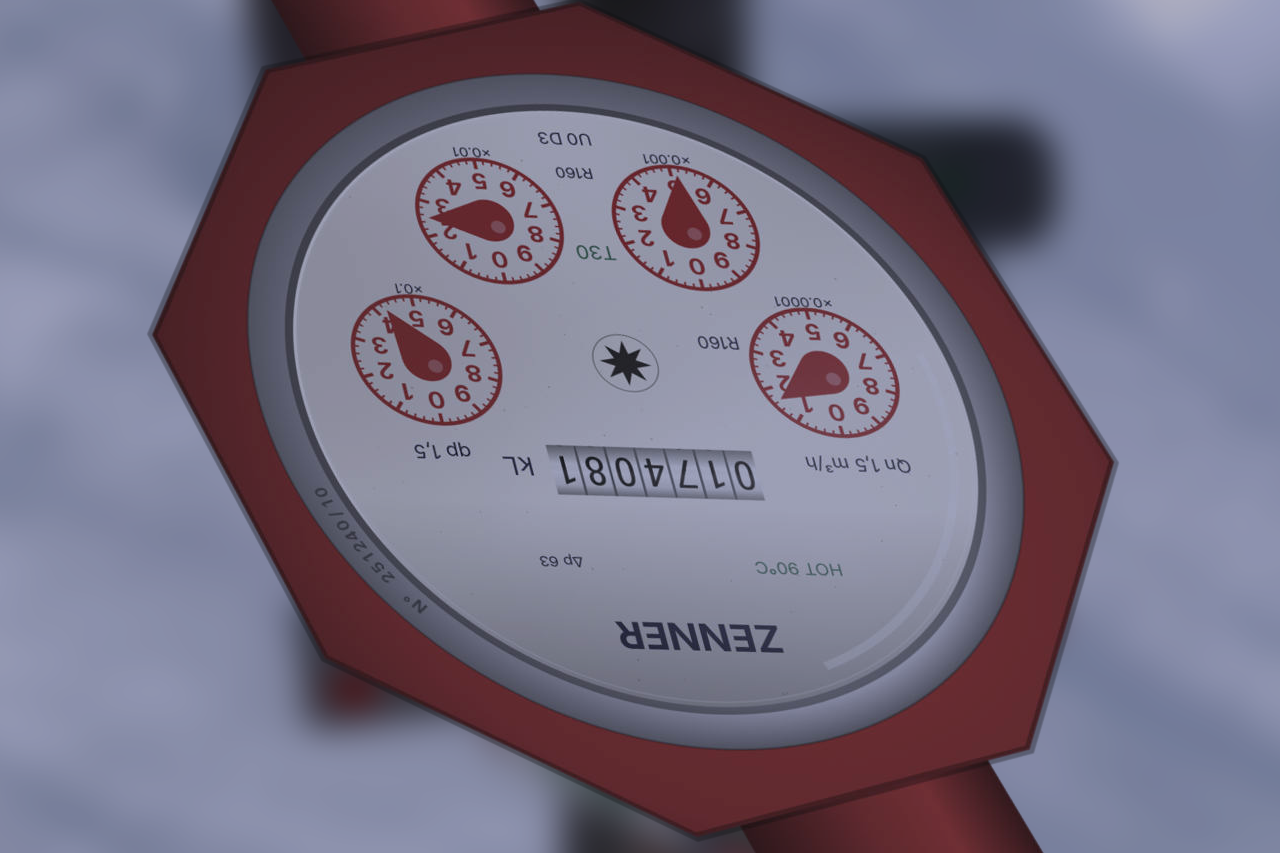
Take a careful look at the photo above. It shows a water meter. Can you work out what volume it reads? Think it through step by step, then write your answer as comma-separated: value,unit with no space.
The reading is 174081.4251,kL
